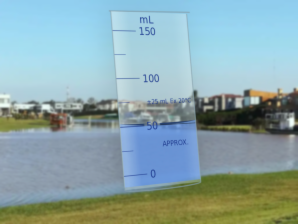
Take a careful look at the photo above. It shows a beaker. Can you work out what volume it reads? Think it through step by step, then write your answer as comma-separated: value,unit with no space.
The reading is 50,mL
